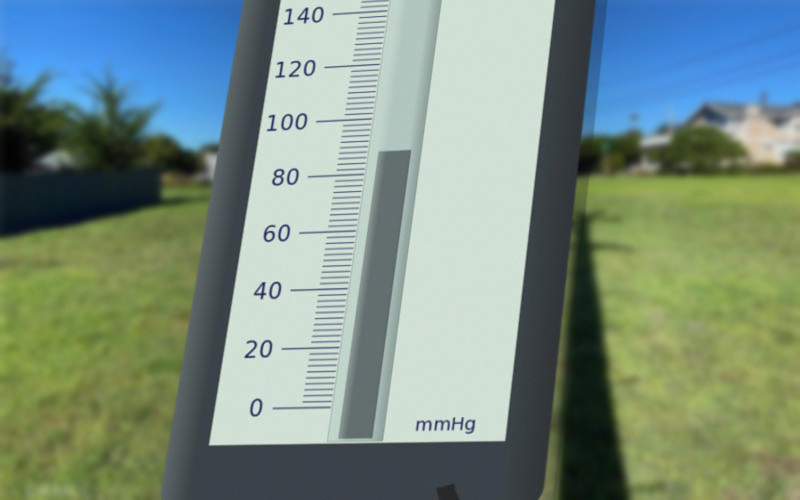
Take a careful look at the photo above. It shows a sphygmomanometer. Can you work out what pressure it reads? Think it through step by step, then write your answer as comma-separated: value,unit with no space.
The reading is 88,mmHg
